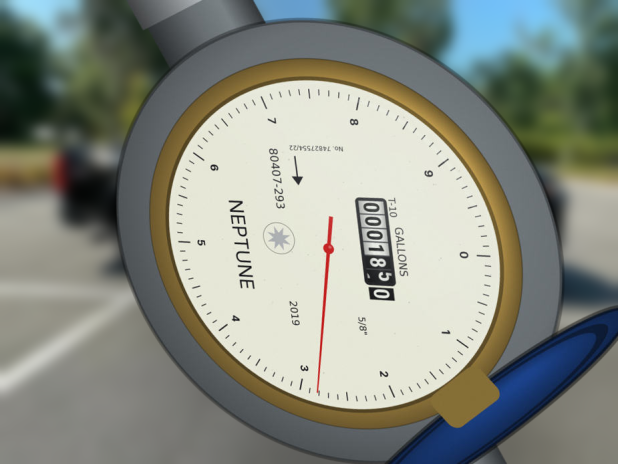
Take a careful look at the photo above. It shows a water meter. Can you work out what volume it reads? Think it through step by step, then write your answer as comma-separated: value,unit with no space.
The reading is 1852.8,gal
